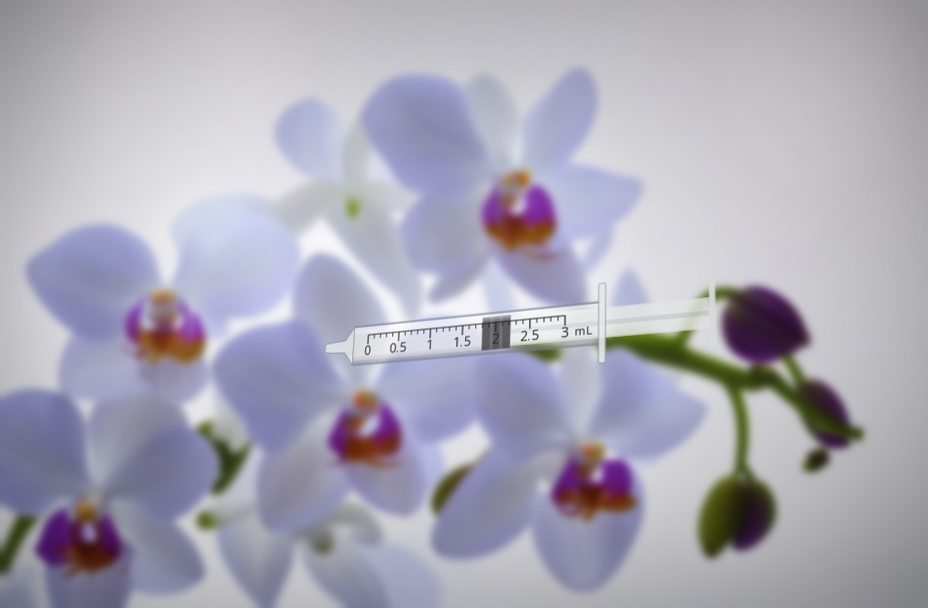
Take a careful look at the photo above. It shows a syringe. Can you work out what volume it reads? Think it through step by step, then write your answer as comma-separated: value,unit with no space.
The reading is 1.8,mL
